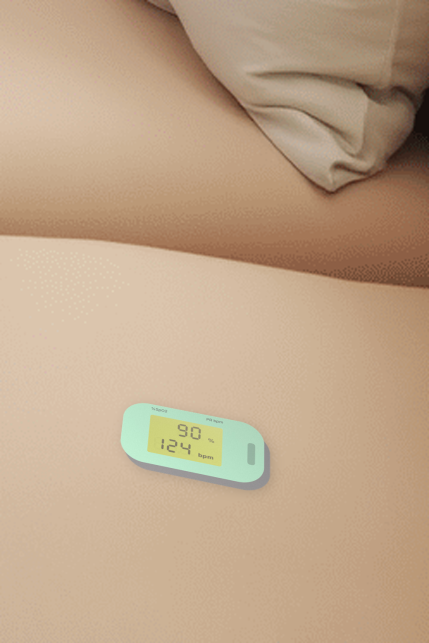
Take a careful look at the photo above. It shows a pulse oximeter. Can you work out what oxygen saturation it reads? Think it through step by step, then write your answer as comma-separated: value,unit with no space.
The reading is 90,%
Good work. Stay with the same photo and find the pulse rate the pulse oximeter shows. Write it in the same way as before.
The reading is 124,bpm
